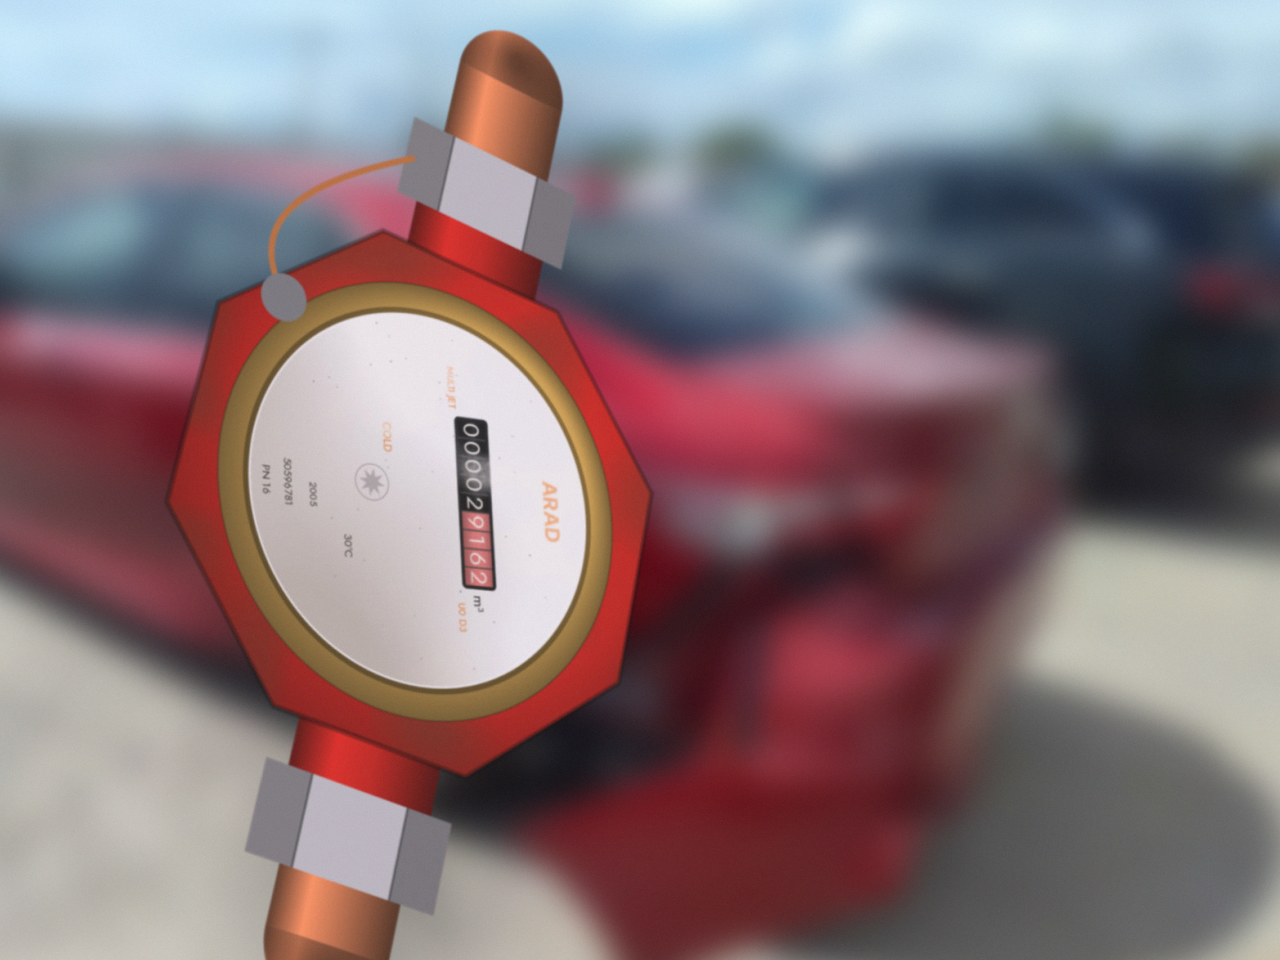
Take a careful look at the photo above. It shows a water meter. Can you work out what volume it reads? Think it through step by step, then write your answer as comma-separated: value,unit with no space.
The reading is 2.9162,m³
